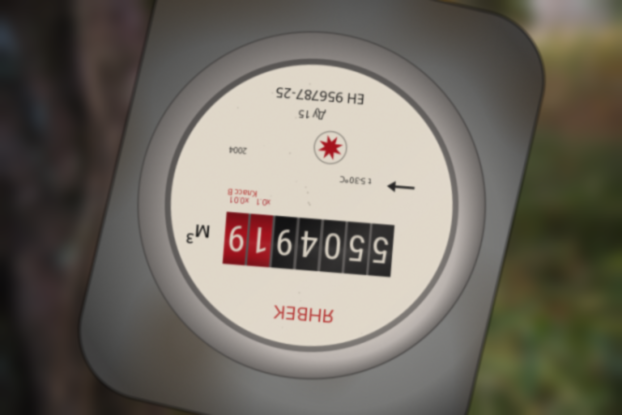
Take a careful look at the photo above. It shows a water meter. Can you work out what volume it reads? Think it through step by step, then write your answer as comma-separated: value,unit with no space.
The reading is 55049.19,m³
